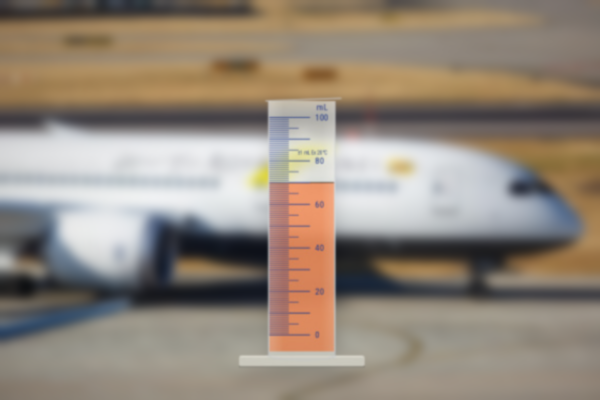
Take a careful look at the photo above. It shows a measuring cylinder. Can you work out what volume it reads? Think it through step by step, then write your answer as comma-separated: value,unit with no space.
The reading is 70,mL
